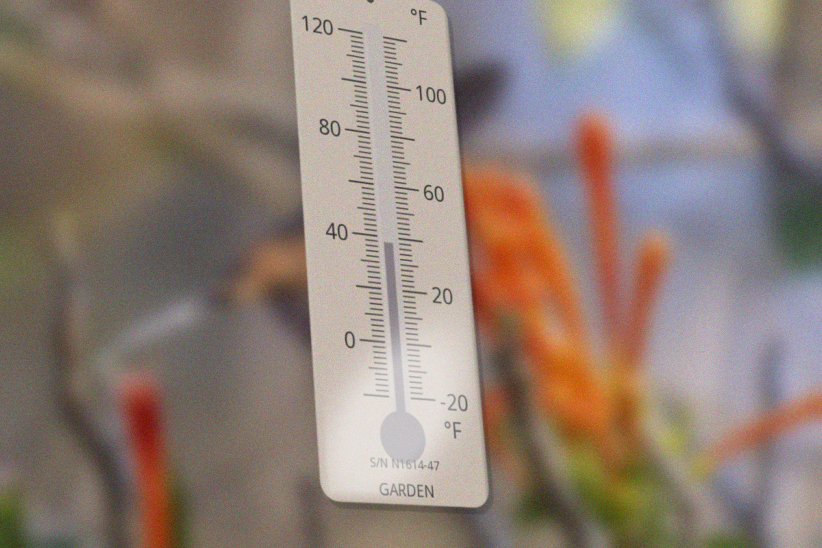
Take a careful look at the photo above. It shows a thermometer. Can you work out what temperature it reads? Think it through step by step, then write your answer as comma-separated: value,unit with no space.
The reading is 38,°F
